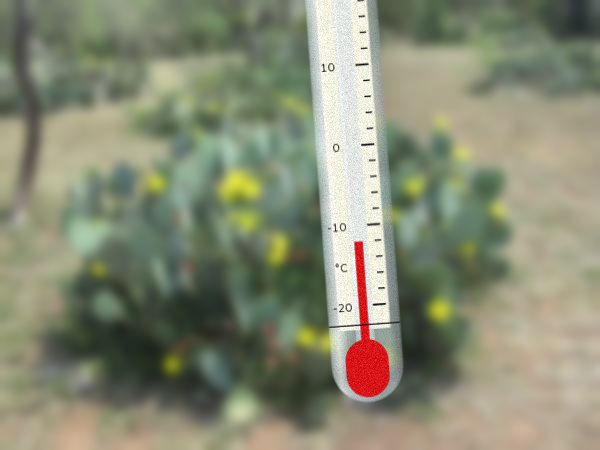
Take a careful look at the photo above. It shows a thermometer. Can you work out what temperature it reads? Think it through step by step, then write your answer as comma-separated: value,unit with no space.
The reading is -12,°C
